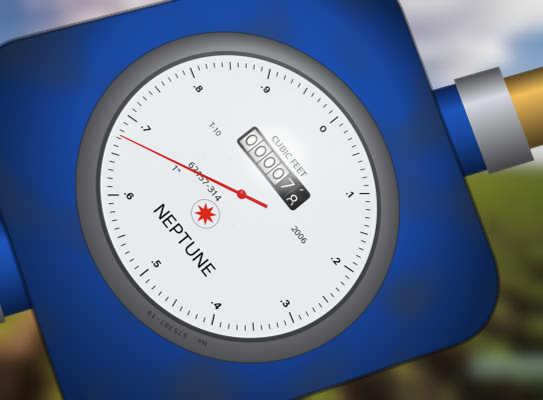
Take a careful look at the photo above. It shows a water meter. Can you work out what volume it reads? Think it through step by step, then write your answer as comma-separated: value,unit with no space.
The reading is 77.67,ft³
